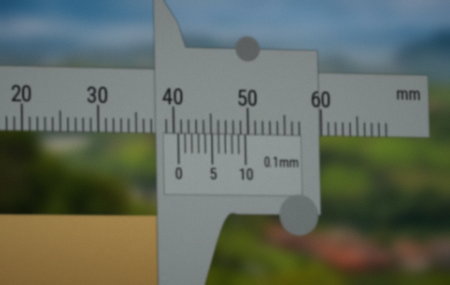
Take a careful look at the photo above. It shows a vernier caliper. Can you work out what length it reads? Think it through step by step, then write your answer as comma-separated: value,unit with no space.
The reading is 40.6,mm
